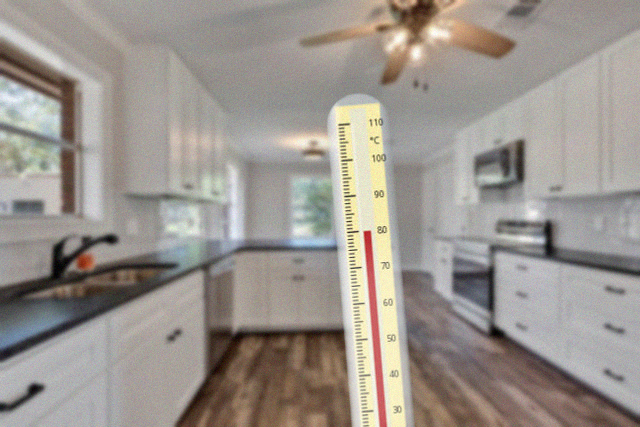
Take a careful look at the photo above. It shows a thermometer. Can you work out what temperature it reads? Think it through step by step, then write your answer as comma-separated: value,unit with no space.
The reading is 80,°C
